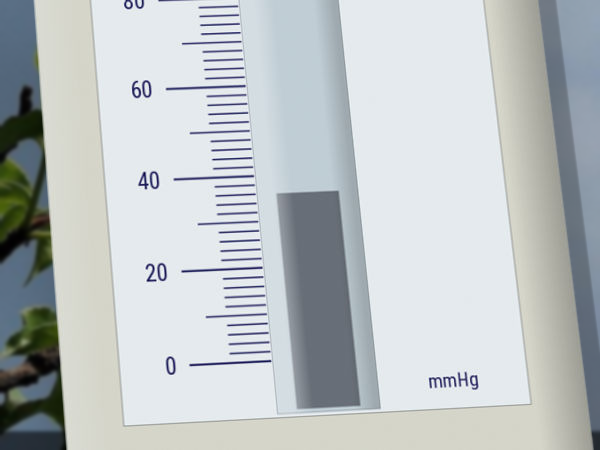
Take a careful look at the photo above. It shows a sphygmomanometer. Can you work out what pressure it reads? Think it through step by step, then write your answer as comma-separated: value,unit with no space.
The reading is 36,mmHg
